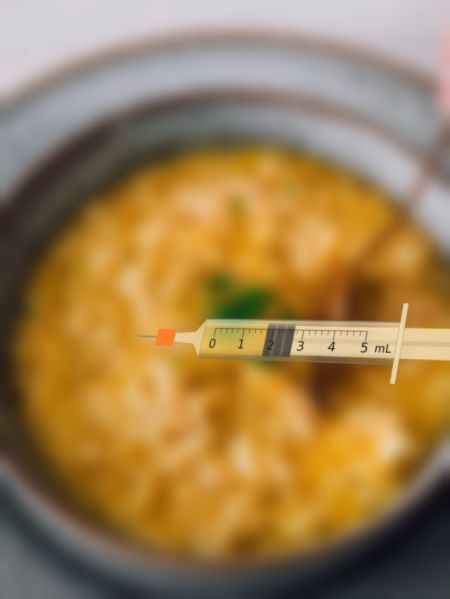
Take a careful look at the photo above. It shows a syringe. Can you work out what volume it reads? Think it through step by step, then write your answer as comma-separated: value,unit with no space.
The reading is 1.8,mL
